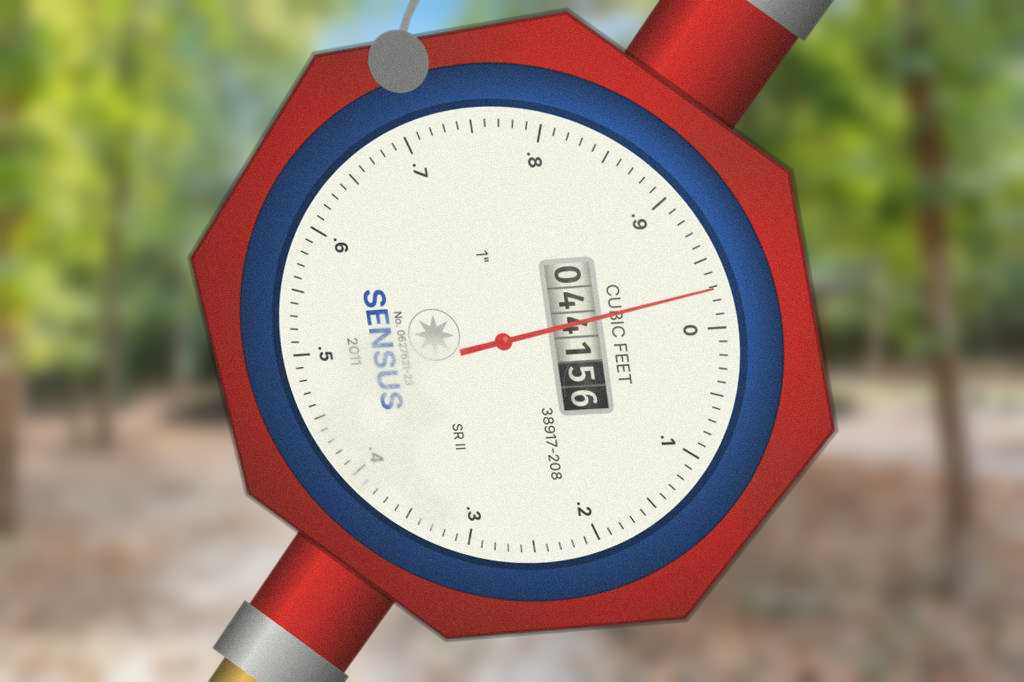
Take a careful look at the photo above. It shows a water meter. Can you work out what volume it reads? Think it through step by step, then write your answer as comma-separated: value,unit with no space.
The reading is 44155.97,ft³
